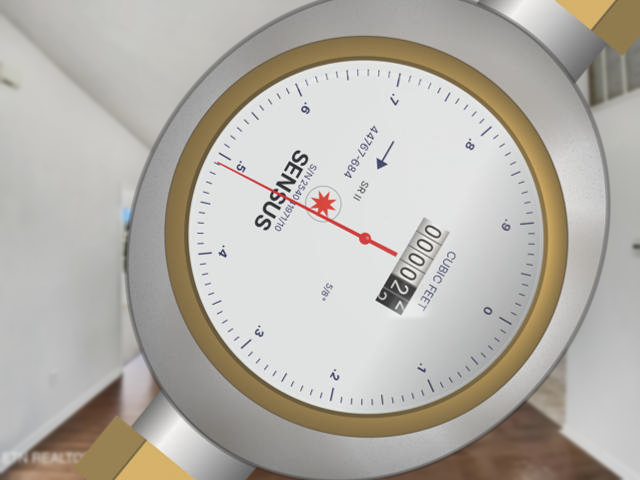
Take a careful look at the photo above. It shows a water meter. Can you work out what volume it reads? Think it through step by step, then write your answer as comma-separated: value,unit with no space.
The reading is 22.49,ft³
